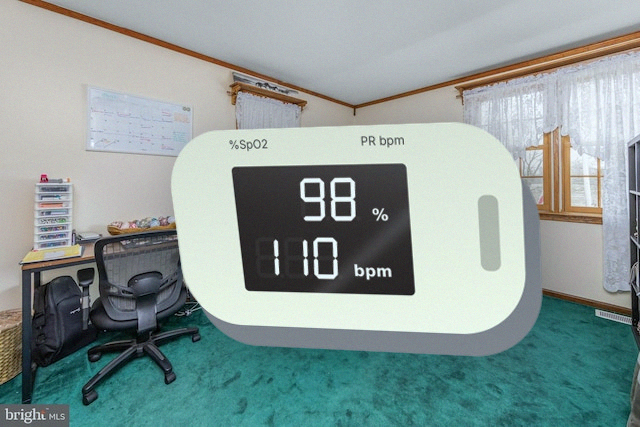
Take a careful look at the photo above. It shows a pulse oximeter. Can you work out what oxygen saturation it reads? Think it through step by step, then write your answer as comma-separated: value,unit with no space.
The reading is 98,%
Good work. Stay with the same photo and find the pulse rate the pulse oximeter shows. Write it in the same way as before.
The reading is 110,bpm
